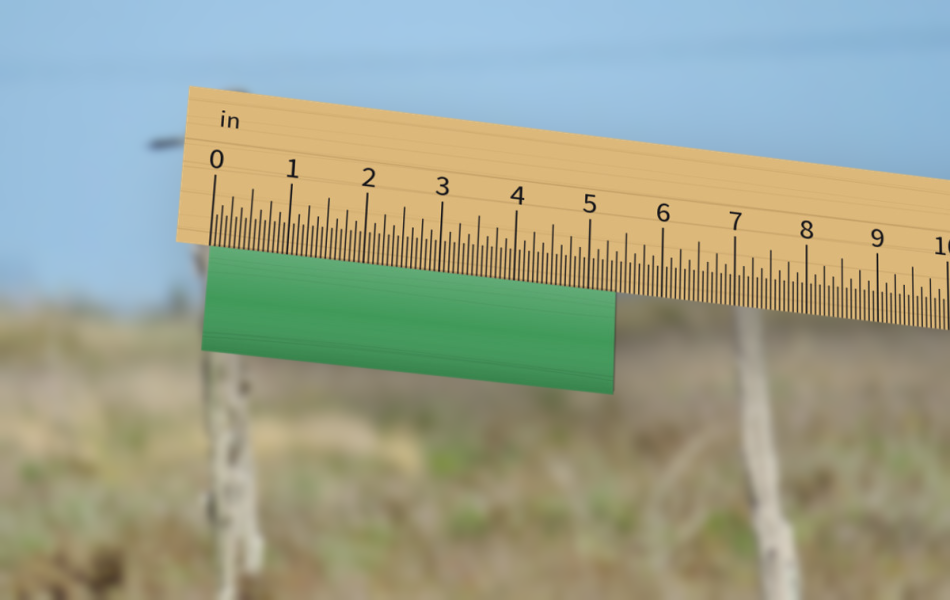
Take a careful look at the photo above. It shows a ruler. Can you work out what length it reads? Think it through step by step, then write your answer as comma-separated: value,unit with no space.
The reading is 5.375,in
